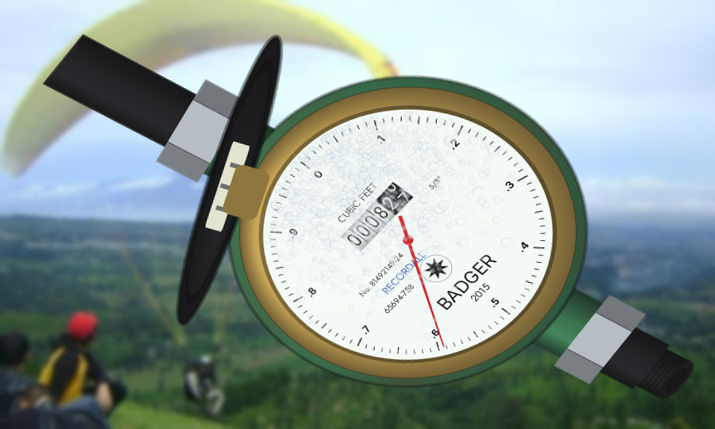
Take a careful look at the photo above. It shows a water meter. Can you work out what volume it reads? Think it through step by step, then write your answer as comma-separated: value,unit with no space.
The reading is 826.59,ft³
